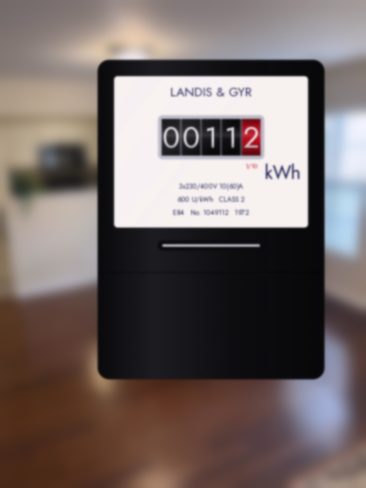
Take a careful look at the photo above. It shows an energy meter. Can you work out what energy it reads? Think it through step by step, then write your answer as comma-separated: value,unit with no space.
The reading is 11.2,kWh
